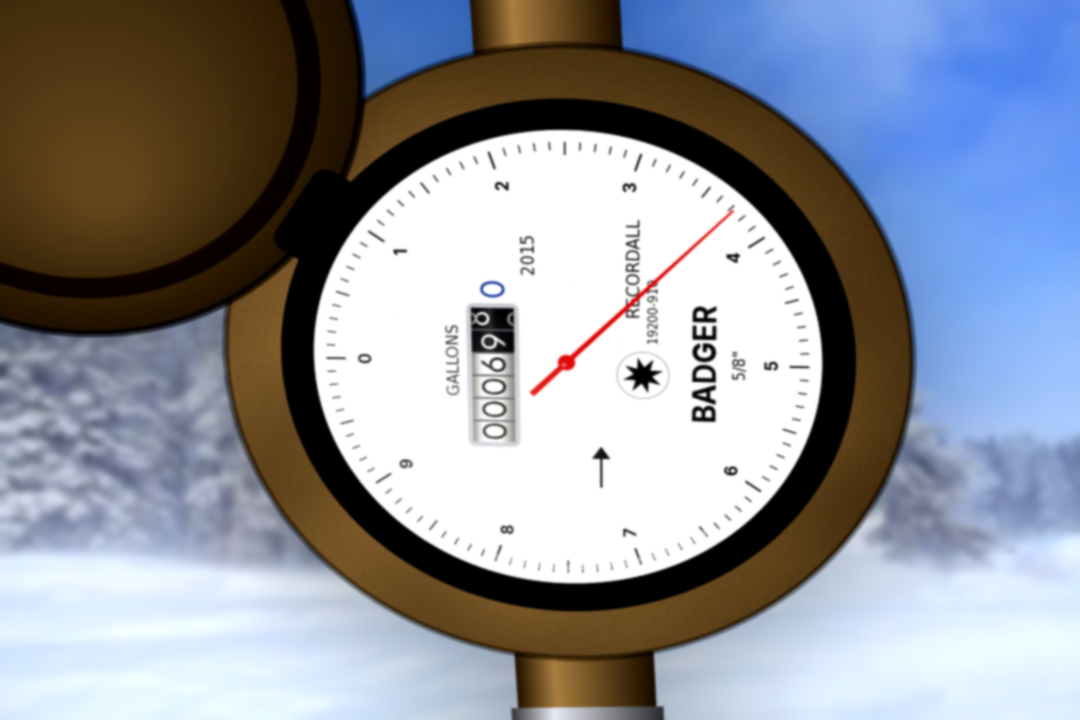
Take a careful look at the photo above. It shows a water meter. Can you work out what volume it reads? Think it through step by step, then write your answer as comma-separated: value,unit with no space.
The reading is 6983.7,gal
